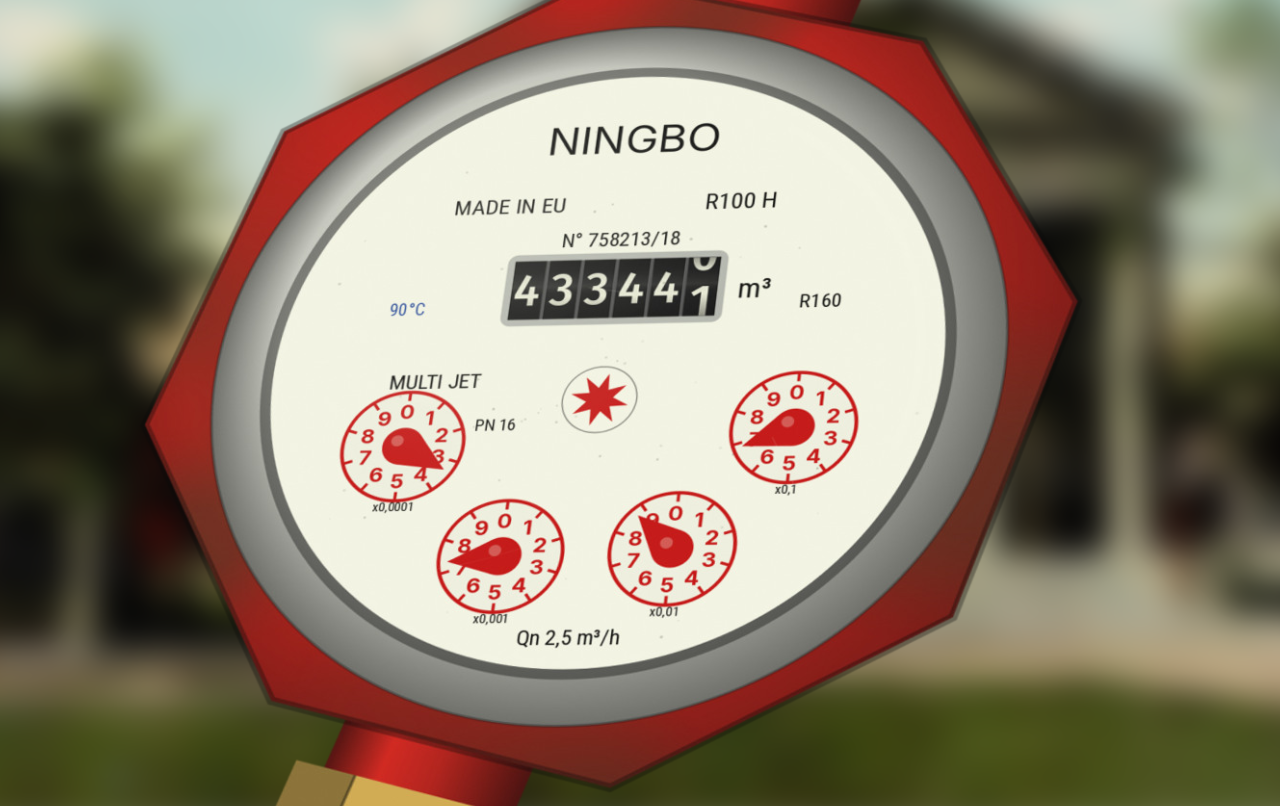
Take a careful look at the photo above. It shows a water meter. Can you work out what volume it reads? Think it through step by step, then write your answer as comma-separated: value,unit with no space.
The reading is 433440.6873,m³
